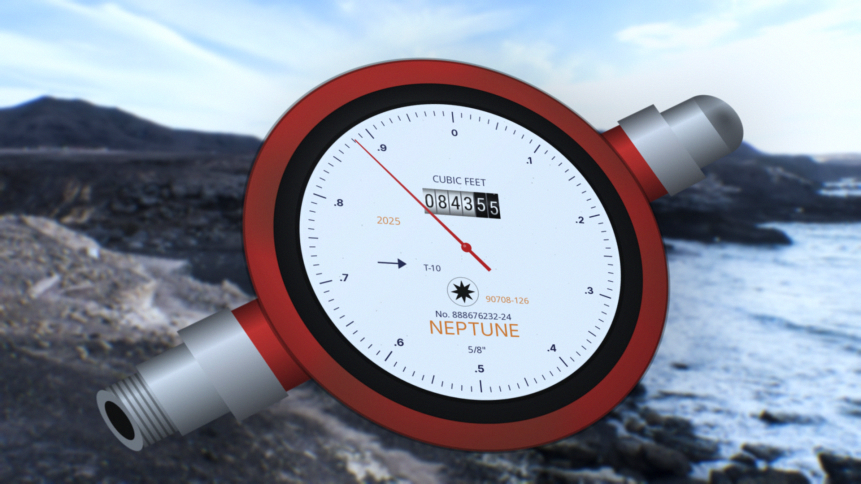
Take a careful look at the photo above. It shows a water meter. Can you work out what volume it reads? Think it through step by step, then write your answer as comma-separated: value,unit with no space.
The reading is 84354.88,ft³
